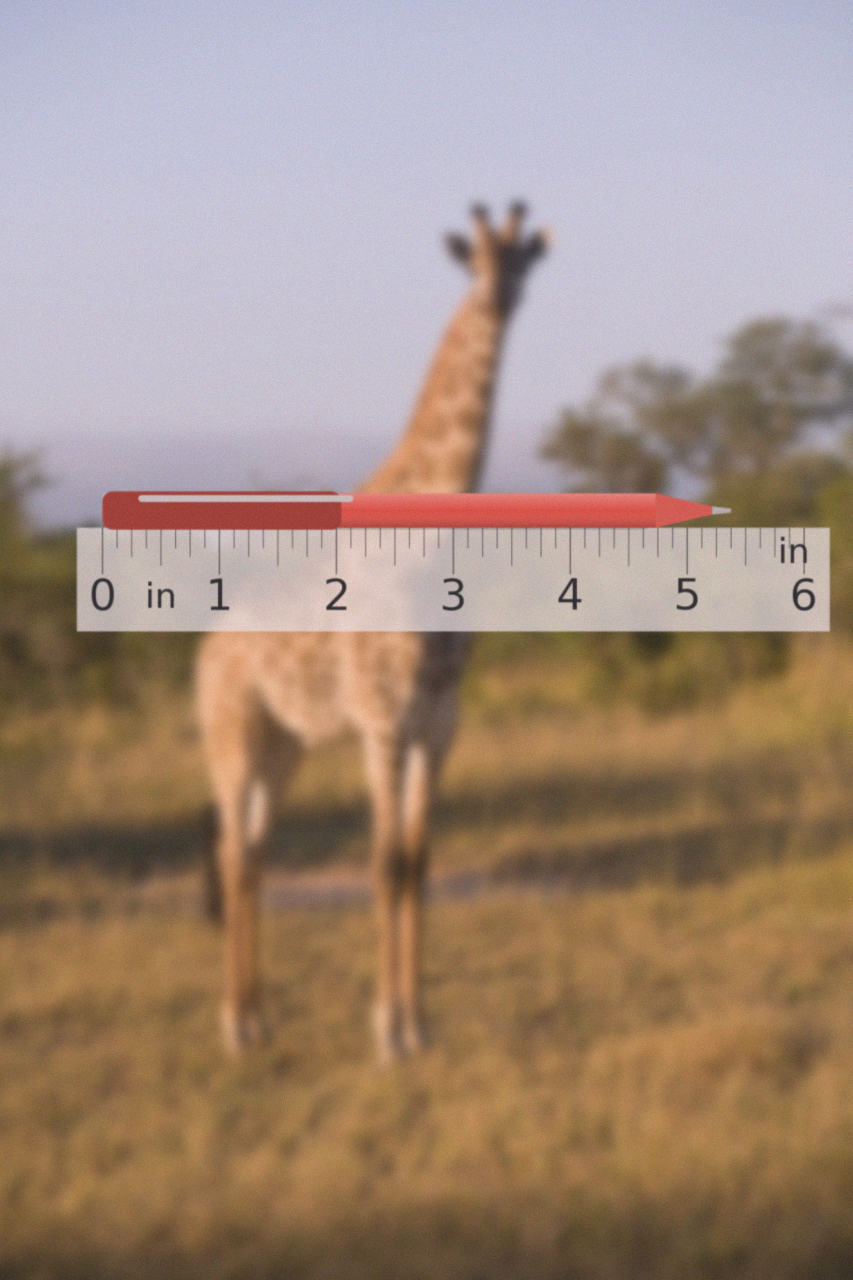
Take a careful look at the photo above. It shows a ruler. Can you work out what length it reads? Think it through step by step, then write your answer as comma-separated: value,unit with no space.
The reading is 5.375,in
